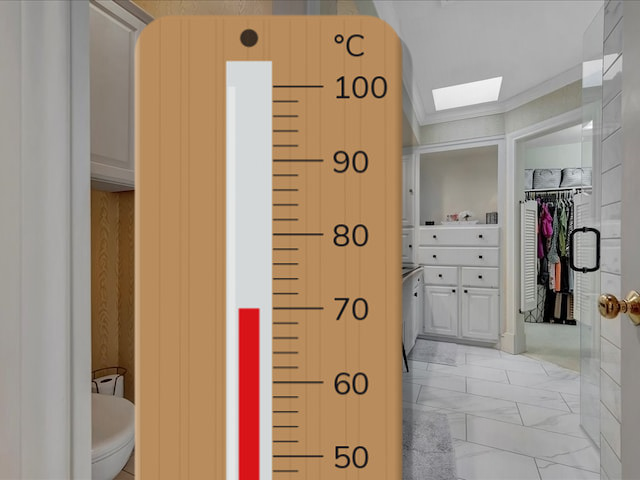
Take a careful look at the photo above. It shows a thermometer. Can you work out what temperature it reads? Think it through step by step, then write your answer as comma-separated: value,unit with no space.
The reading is 70,°C
